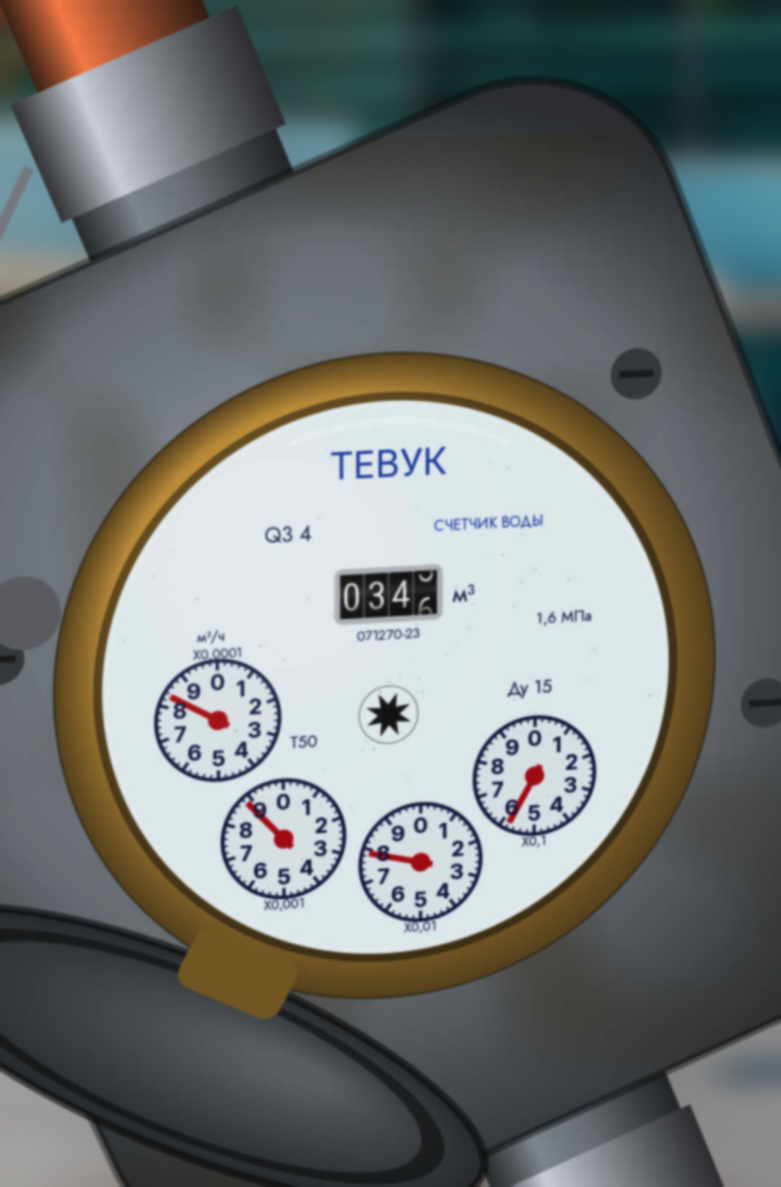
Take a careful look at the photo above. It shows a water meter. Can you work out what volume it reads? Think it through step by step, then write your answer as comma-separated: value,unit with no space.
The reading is 345.5788,m³
